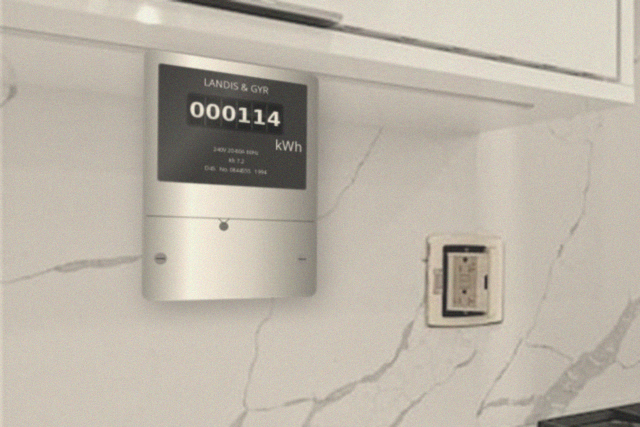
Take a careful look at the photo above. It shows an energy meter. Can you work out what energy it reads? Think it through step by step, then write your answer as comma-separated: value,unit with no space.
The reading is 114,kWh
